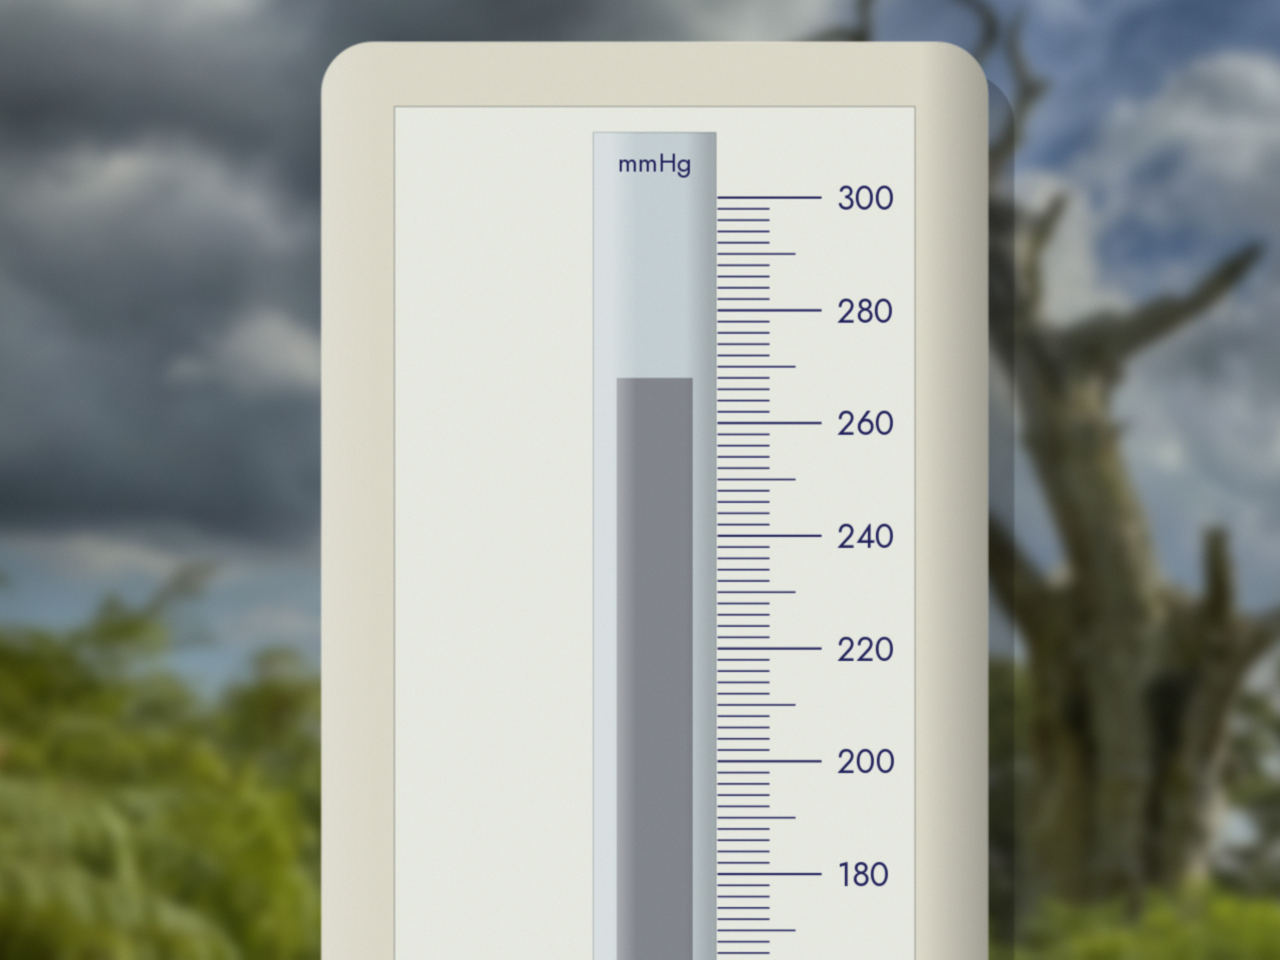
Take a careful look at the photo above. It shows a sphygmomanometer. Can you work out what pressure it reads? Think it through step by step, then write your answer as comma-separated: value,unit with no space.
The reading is 268,mmHg
